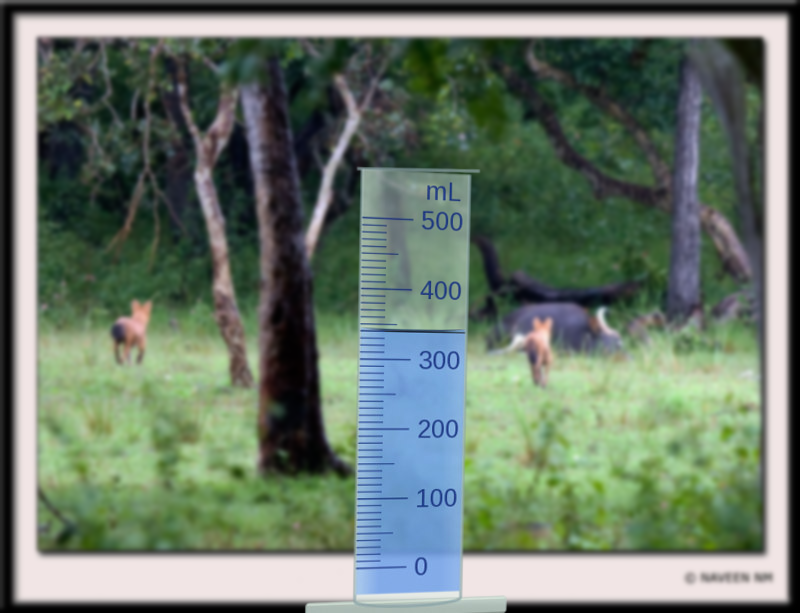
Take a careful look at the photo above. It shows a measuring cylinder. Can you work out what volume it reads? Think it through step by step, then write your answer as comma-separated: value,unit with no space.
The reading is 340,mL
